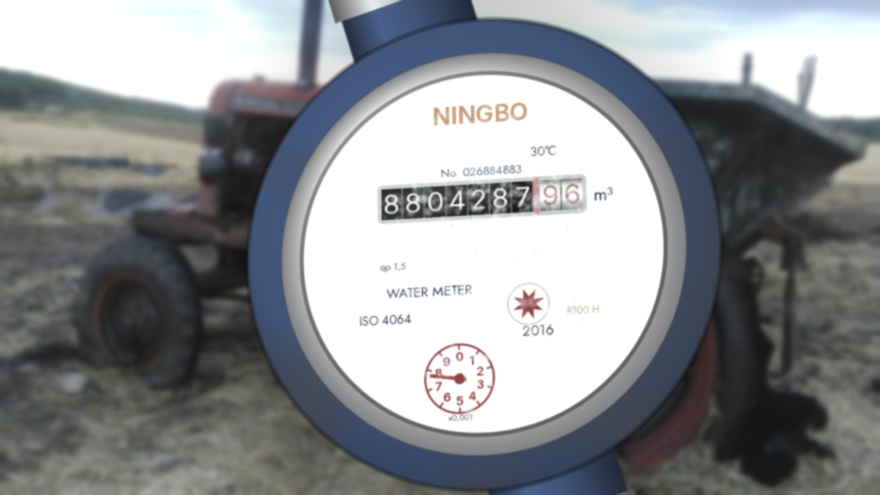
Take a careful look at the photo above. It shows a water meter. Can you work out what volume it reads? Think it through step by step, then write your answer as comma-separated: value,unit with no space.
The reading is 8804287.967,m³
